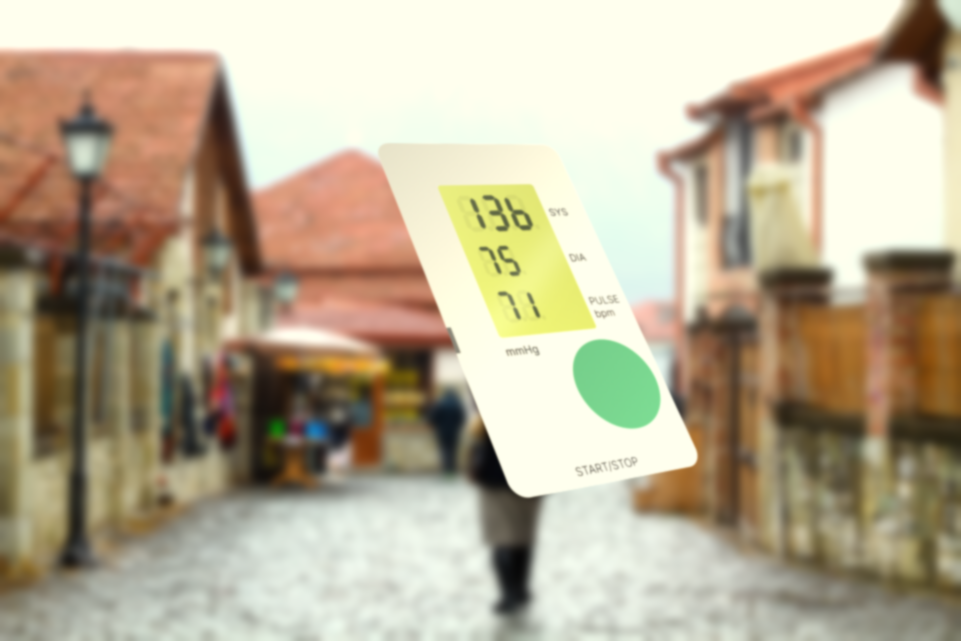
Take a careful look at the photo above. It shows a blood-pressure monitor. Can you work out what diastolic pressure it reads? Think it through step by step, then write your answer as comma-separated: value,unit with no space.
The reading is 75,mmHg
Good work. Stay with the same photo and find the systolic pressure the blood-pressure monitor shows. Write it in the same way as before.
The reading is 136,mmHg
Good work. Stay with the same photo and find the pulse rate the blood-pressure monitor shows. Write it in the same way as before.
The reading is 71,bpm
